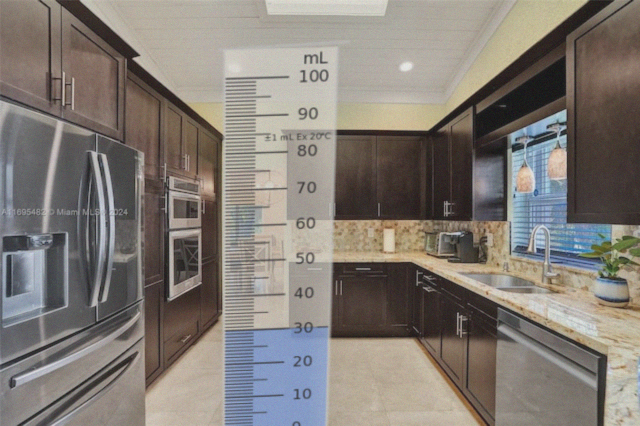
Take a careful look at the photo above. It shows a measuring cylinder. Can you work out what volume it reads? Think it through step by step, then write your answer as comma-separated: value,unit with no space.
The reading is 30,mL
